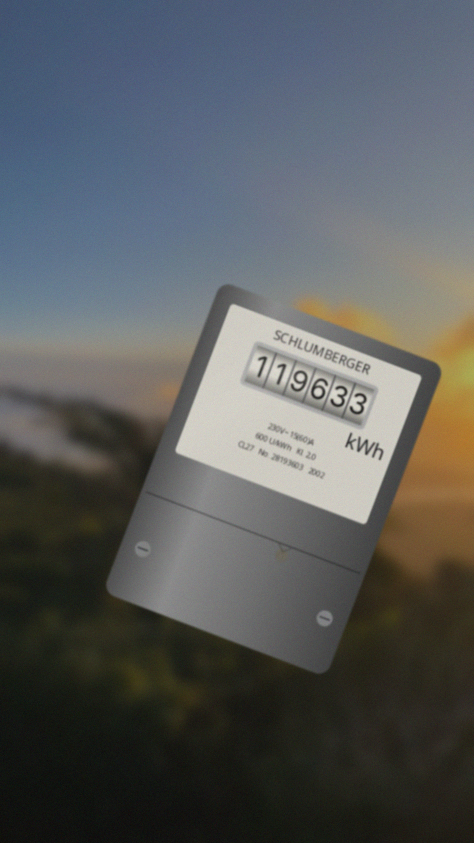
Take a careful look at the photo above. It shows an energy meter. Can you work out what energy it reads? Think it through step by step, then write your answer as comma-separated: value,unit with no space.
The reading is 119633,kWh
